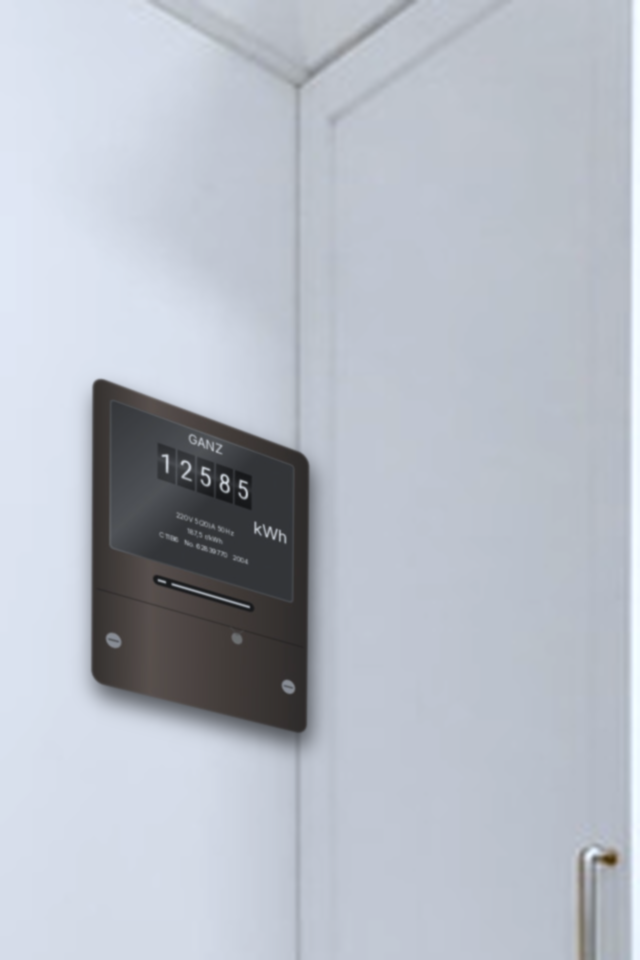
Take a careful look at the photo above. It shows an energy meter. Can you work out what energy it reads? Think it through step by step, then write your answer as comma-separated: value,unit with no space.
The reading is 12585,kWh
